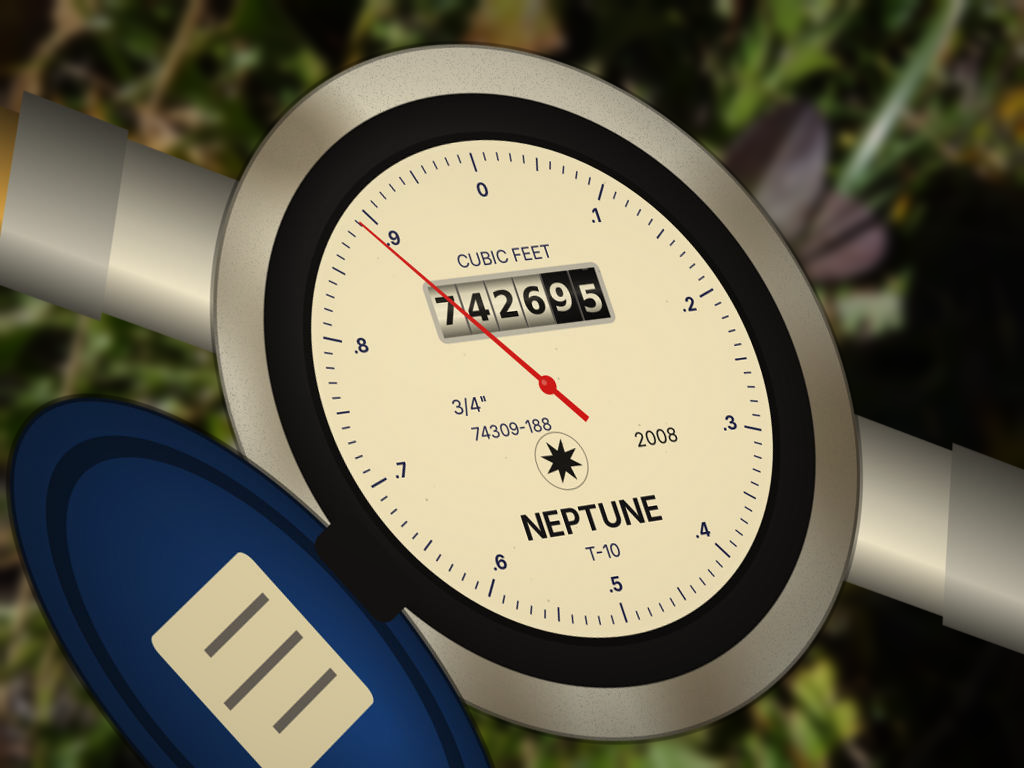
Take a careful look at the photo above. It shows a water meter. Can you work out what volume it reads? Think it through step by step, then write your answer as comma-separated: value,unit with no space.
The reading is 742694.89,ft³
